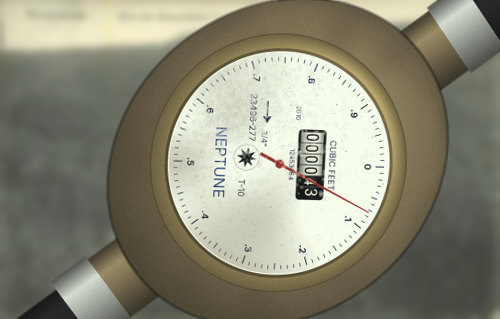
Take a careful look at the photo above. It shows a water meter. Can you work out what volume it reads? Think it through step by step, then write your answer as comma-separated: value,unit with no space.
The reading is 43.07,ft³
